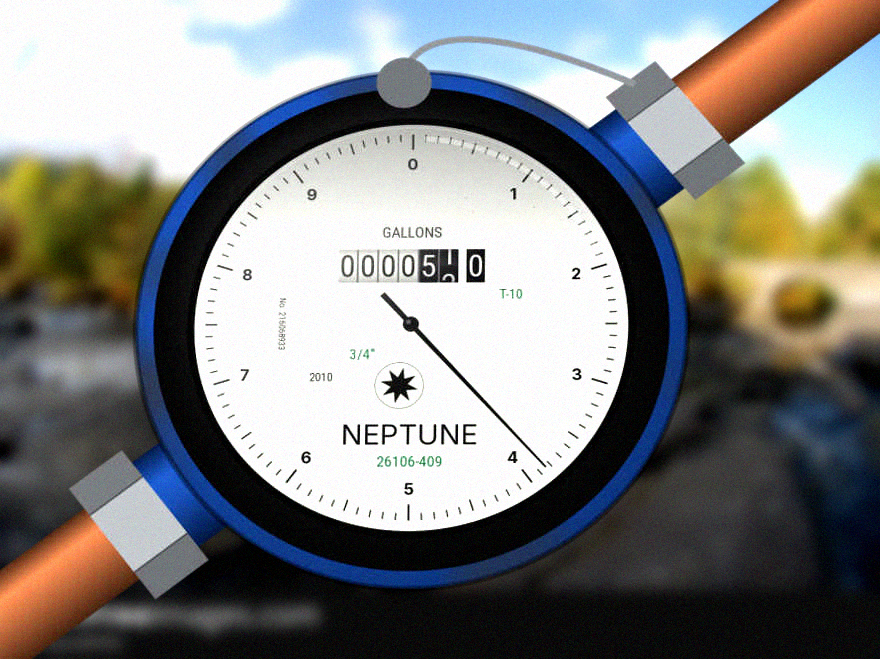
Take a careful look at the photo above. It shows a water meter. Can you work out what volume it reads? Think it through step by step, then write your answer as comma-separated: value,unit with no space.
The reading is 513.8,gal
